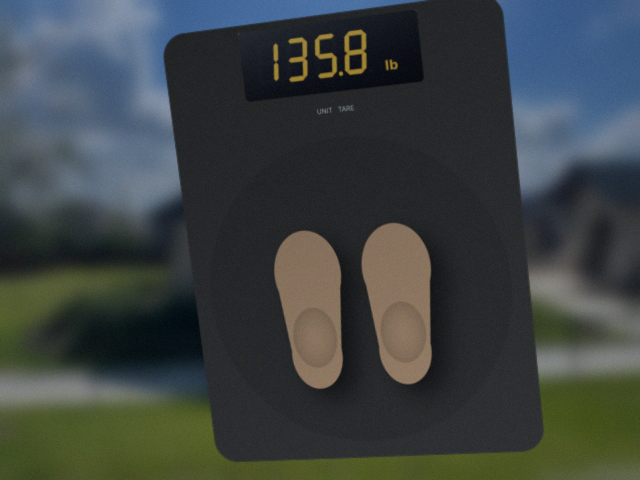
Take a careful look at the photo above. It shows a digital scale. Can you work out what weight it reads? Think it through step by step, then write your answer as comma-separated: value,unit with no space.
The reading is 135.8,lb
